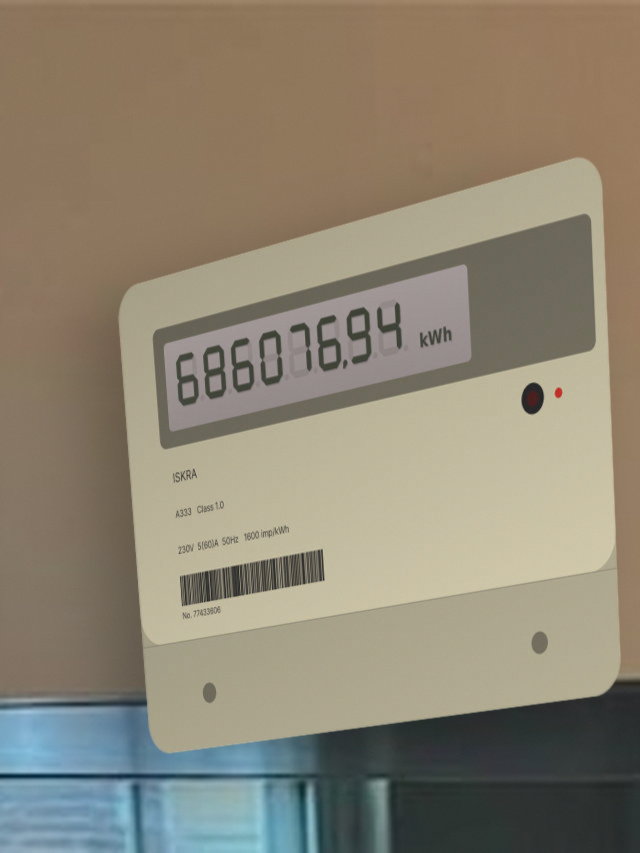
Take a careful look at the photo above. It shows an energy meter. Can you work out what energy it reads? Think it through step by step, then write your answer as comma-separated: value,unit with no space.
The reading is 686076.94,kWh
